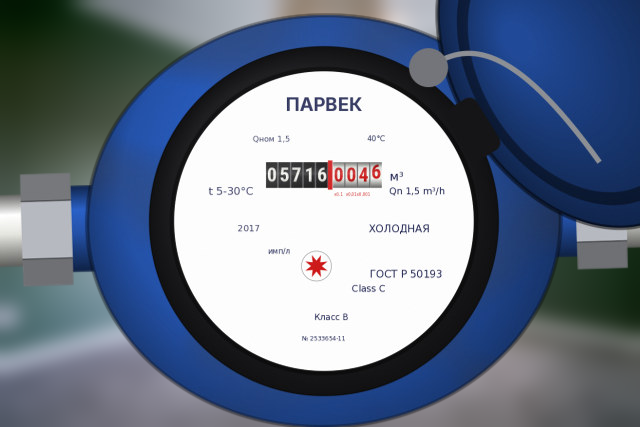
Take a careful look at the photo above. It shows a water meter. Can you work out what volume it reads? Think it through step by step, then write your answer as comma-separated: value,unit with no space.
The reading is 5716.0046,m³
